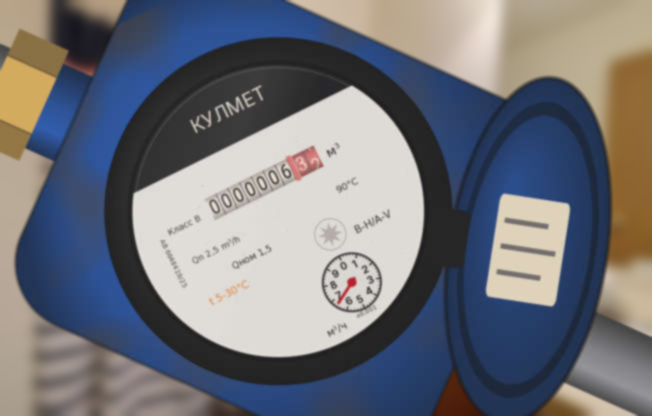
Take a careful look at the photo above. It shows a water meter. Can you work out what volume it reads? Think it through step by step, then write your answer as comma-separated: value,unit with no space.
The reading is 6.316,m³
